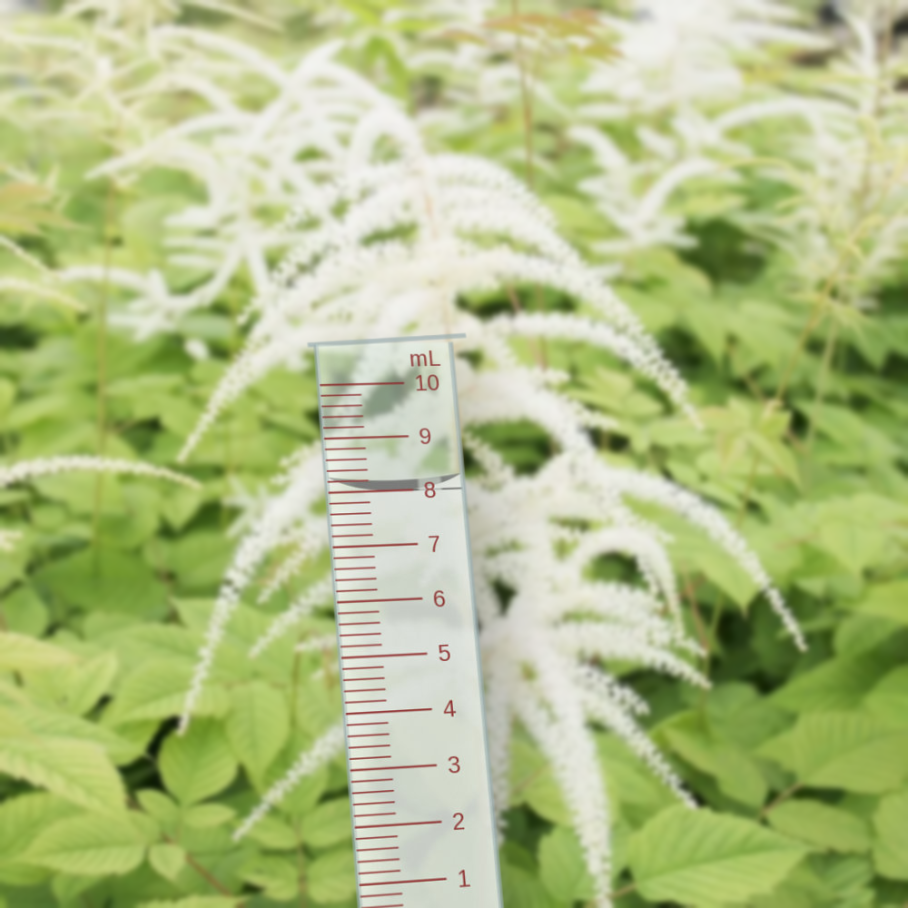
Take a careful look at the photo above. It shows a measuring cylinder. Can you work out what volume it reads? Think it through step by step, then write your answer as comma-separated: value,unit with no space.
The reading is 8,mL
